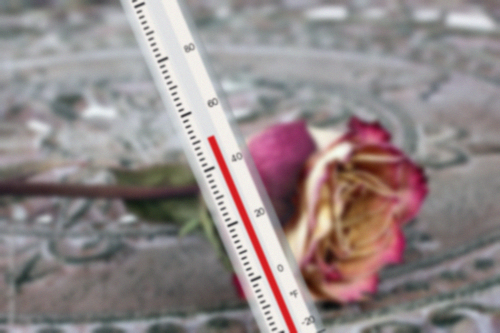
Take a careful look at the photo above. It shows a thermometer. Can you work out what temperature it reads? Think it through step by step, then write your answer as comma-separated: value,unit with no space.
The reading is 50,°F
